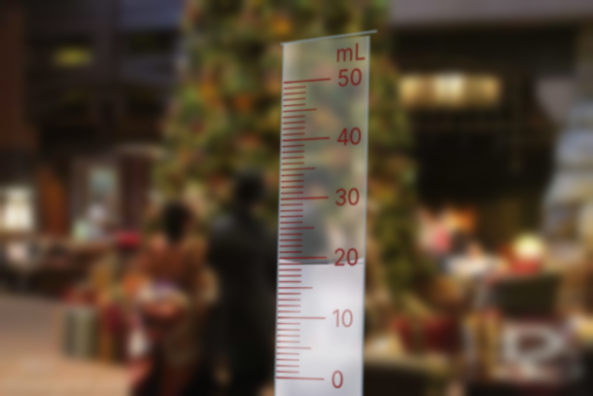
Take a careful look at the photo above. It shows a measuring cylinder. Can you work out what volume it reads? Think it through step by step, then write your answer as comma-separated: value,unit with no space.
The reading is 19,mL
